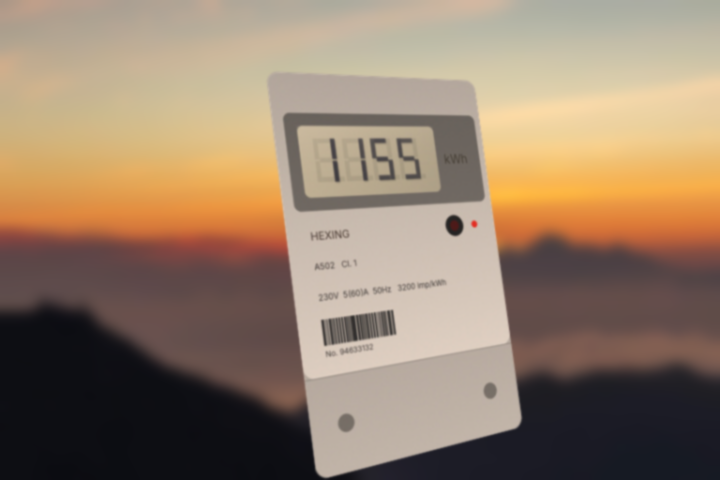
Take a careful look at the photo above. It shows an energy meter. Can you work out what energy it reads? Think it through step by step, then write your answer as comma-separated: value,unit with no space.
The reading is 1155,kWh
